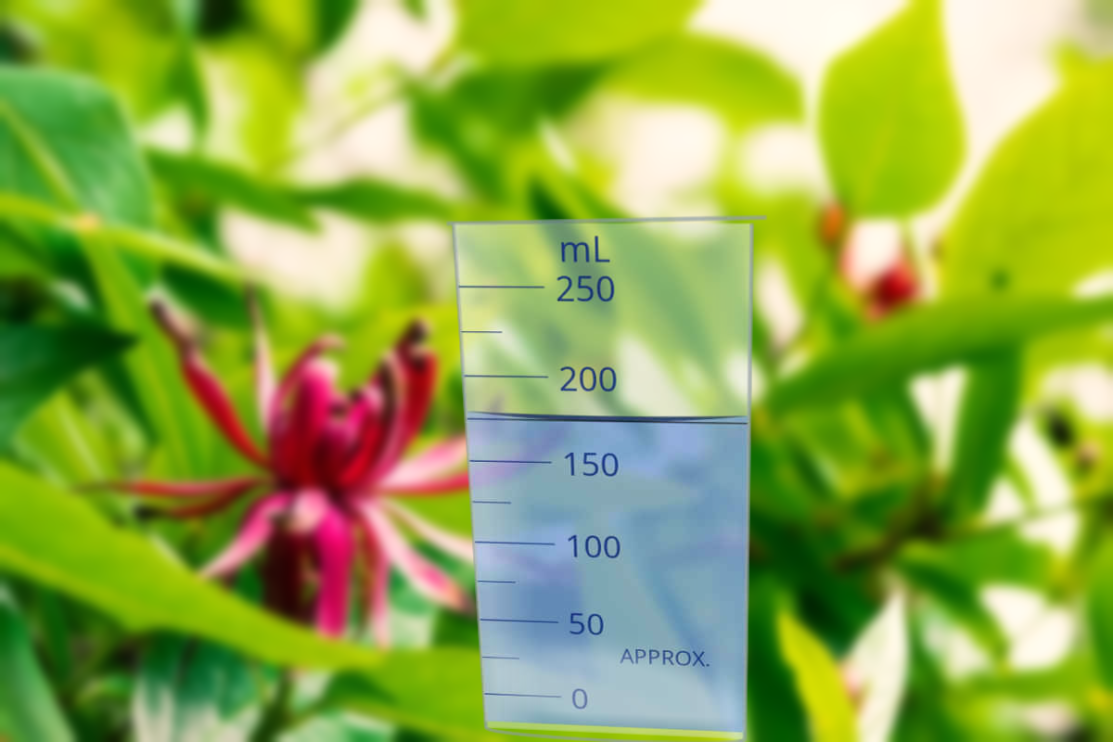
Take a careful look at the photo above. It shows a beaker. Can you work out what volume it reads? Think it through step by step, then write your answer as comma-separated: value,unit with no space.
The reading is 175,mL
